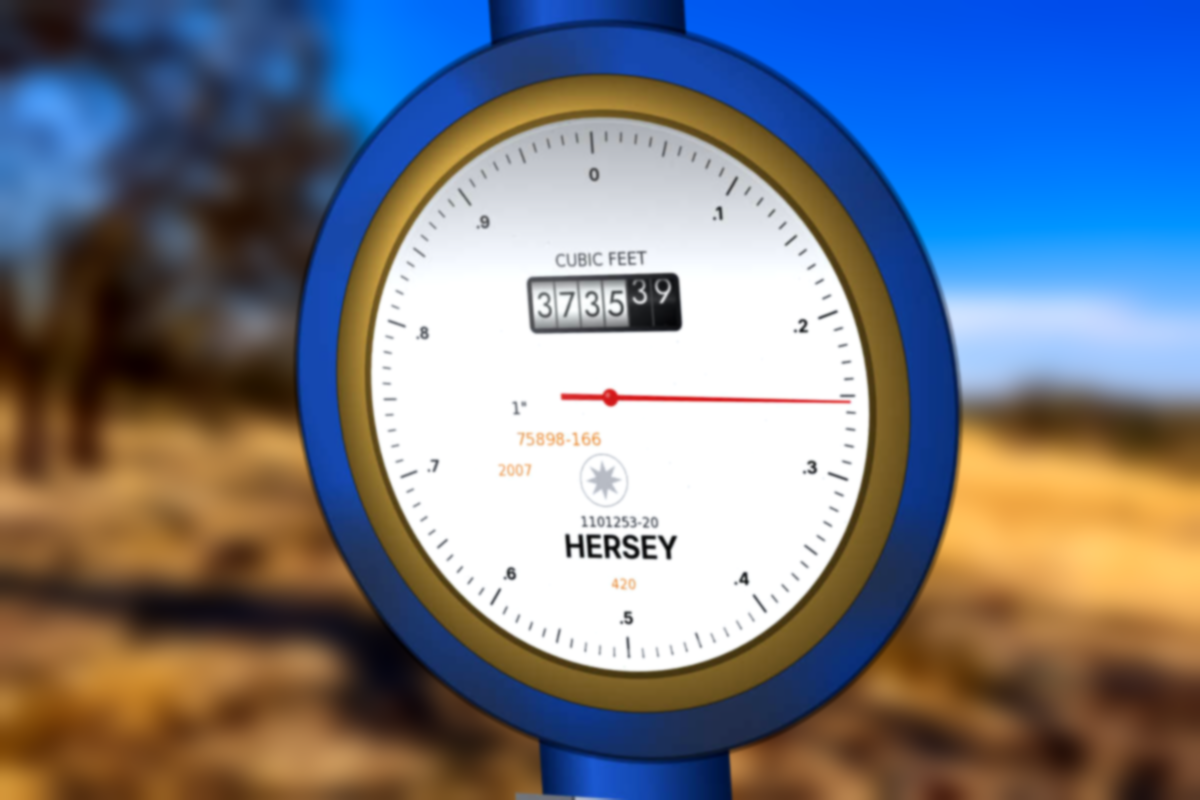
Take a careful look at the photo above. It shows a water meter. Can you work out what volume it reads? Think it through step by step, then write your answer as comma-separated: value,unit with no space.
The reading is 373539.25,ft³
